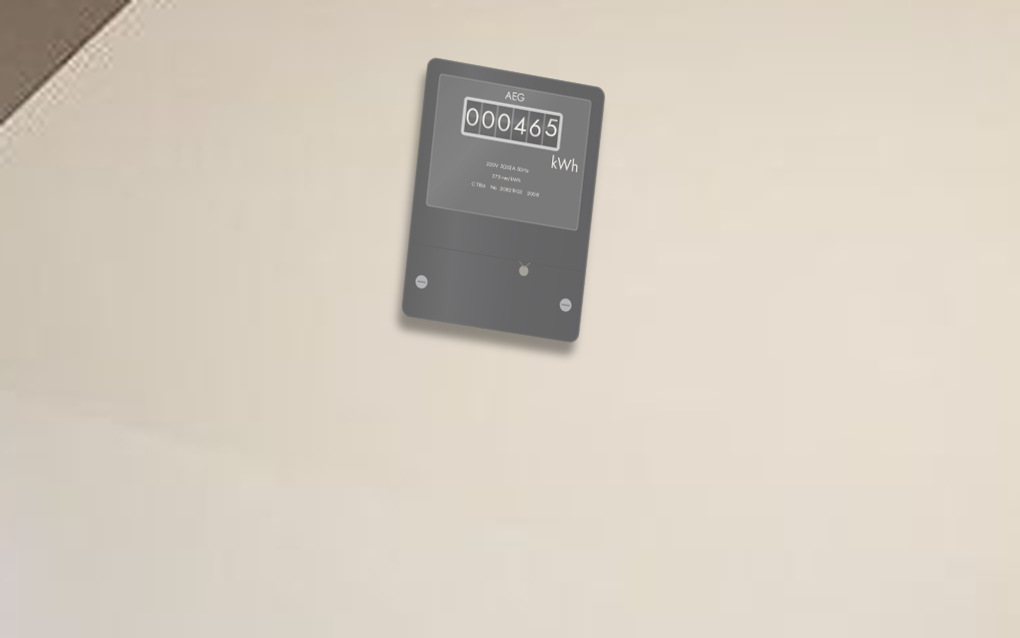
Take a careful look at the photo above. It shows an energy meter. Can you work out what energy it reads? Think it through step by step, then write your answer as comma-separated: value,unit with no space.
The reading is 465,kWh
